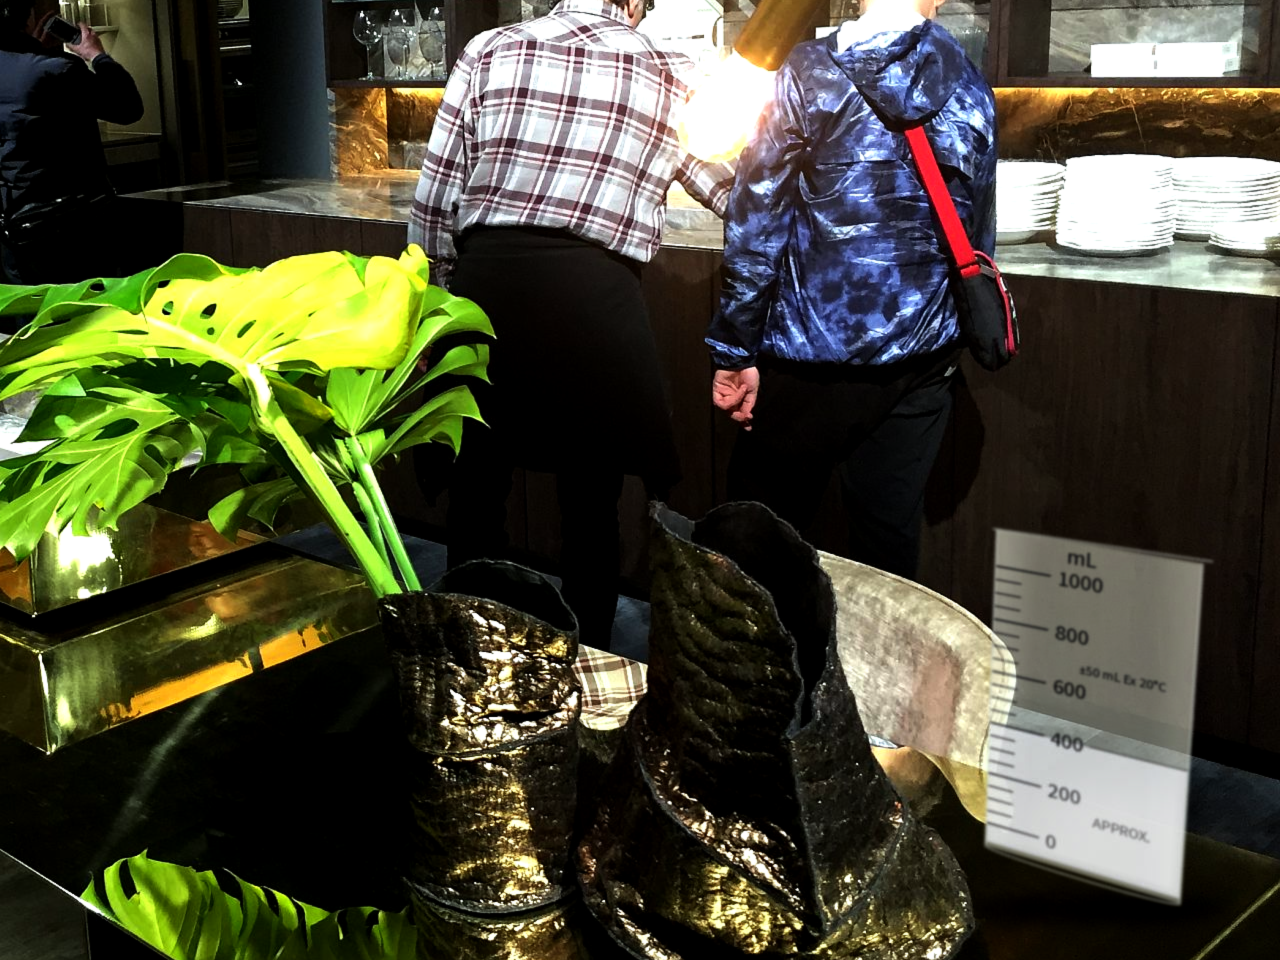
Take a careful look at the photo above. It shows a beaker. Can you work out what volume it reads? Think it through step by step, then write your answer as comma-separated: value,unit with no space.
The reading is 400,mL
